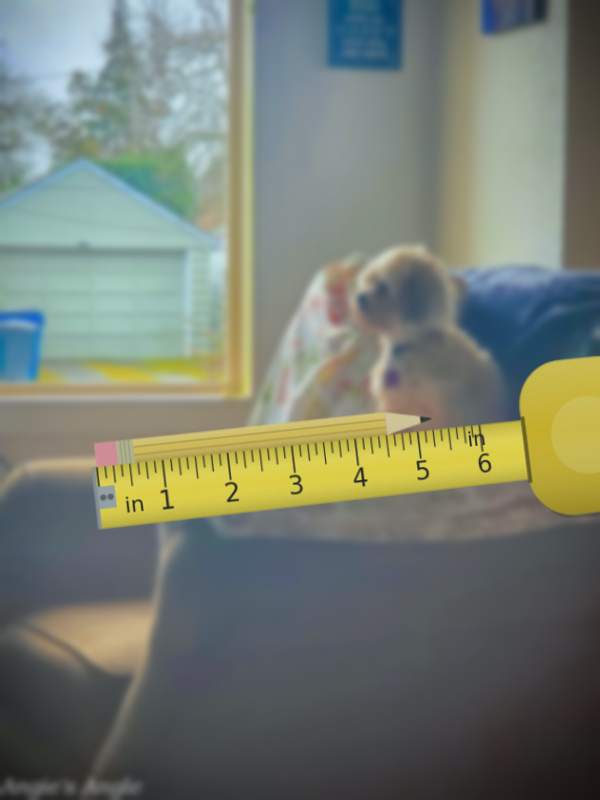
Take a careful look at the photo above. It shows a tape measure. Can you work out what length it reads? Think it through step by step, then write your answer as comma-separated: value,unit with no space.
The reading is 5.25,in
